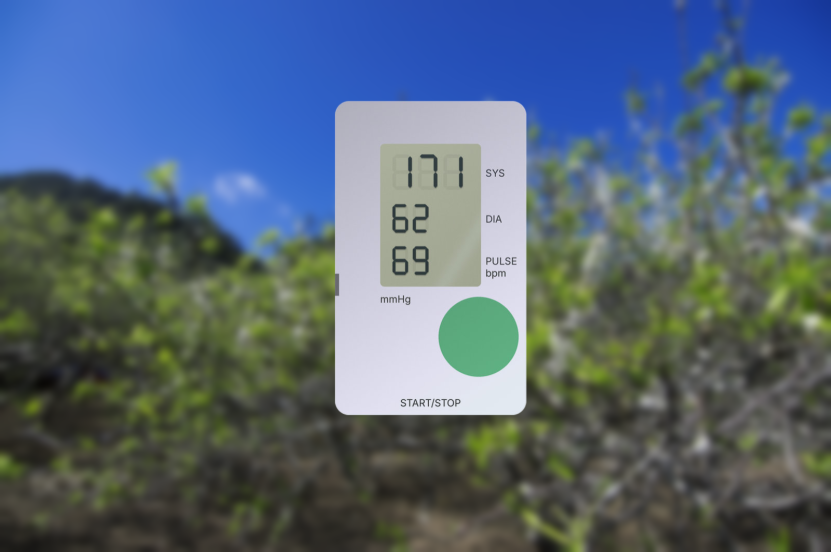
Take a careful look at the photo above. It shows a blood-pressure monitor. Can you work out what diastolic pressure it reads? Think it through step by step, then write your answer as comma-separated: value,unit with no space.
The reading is 62,mmHg
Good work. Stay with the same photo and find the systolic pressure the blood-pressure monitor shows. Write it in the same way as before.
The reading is 171,mmHg
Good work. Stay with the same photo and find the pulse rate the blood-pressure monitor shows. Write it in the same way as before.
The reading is 69,bpm
